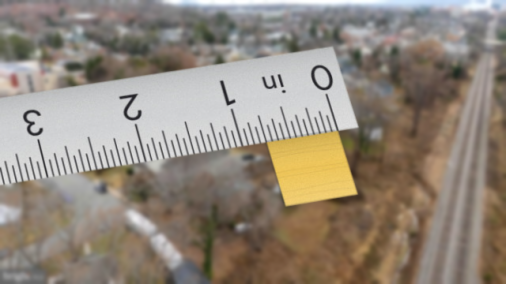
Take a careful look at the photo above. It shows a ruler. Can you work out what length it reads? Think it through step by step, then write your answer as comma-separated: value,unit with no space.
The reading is 0.75,in
